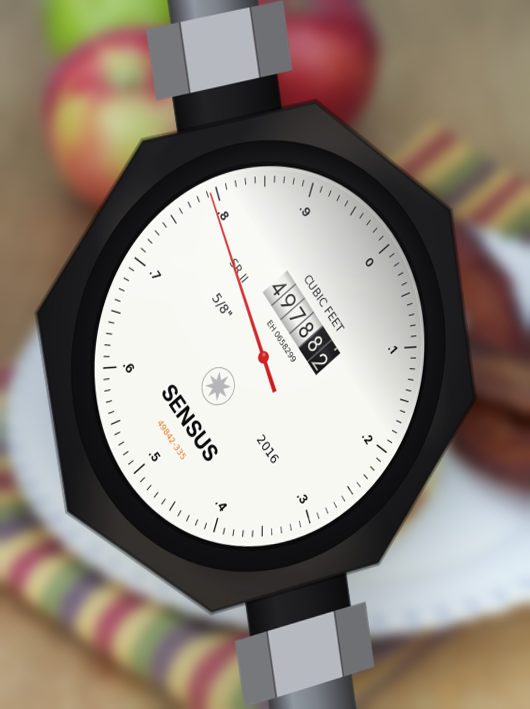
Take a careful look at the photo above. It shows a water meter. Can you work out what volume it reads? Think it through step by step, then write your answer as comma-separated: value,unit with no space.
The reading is 497881.79,ft³
